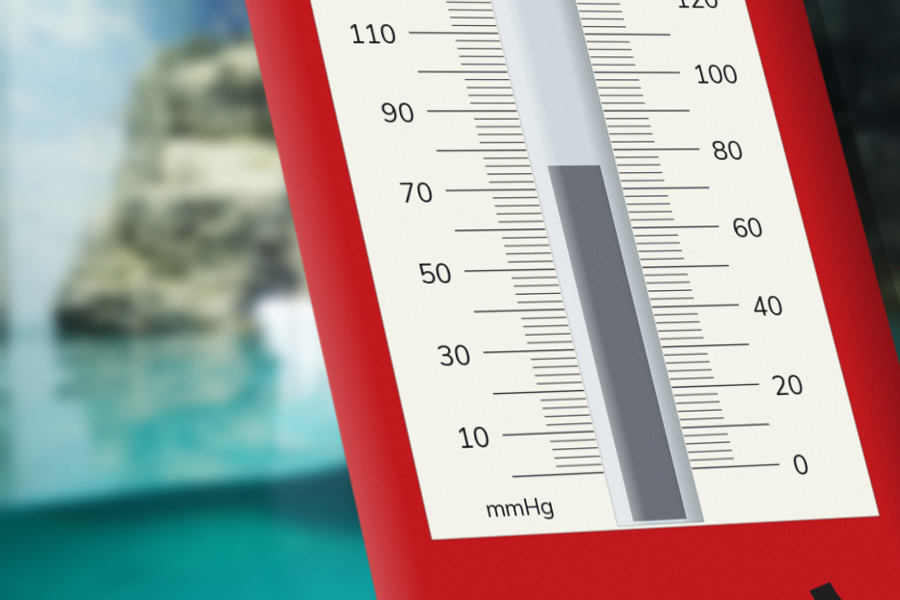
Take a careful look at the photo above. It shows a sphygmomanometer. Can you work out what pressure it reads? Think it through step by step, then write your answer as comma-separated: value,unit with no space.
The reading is 76,mmHg
